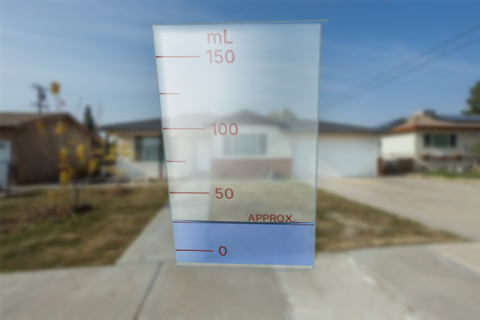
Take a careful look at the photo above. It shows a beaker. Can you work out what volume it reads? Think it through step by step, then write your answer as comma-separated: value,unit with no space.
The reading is 25,mL
